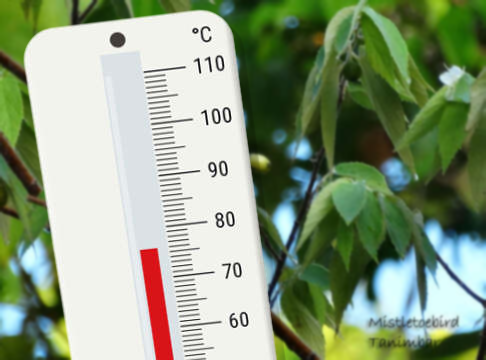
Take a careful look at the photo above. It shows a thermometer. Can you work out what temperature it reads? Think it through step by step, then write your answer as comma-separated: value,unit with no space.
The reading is 76,°C
